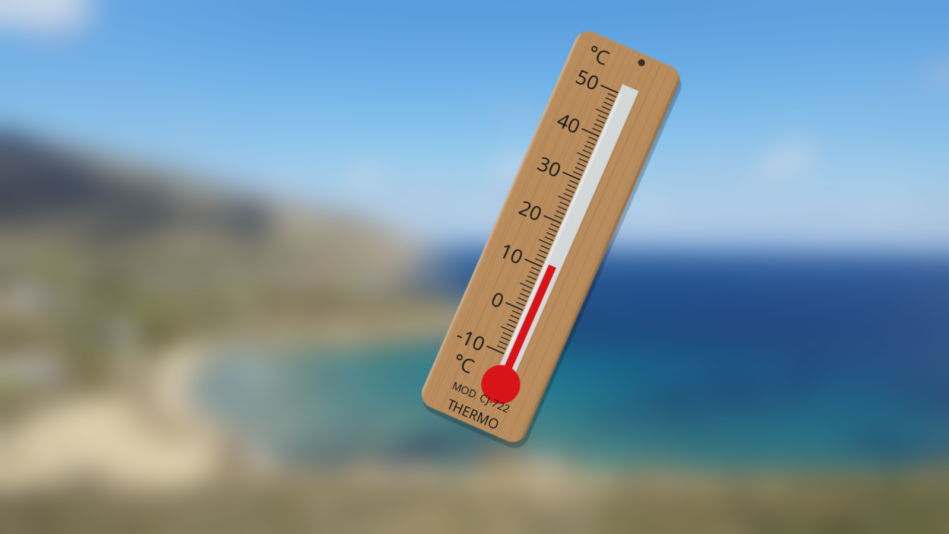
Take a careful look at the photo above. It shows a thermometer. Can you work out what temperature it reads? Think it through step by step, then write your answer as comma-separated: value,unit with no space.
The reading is 11,°C
